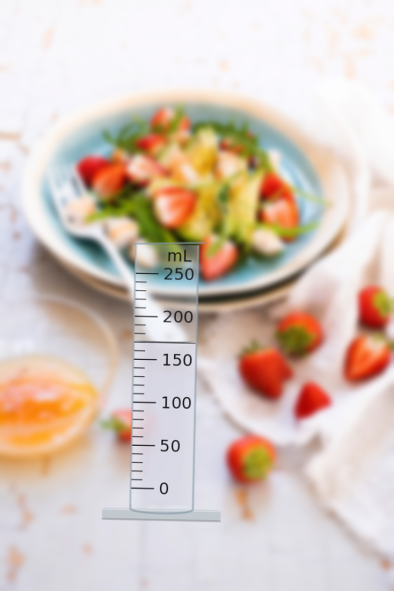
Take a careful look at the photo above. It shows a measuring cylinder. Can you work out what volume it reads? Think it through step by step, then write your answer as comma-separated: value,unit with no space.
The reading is 170,mL
